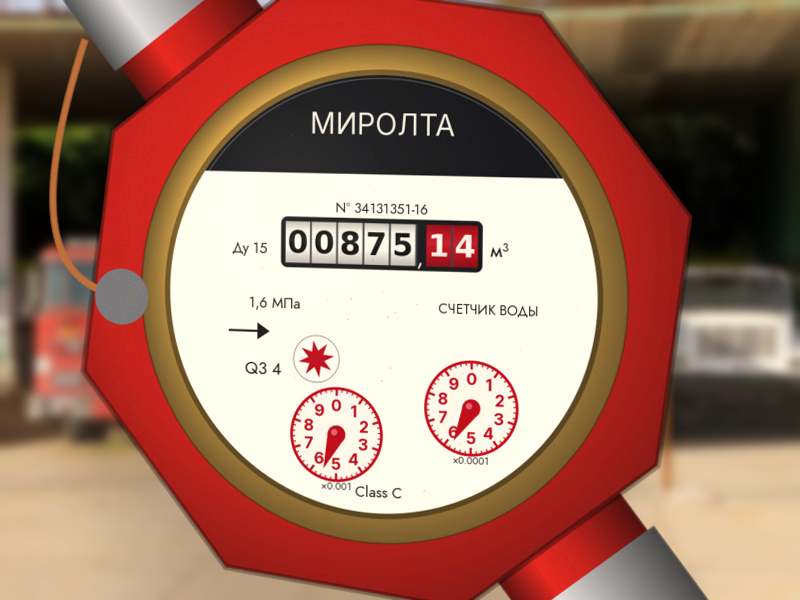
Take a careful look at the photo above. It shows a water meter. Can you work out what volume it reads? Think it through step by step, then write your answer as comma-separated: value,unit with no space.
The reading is 875.1455,m³
